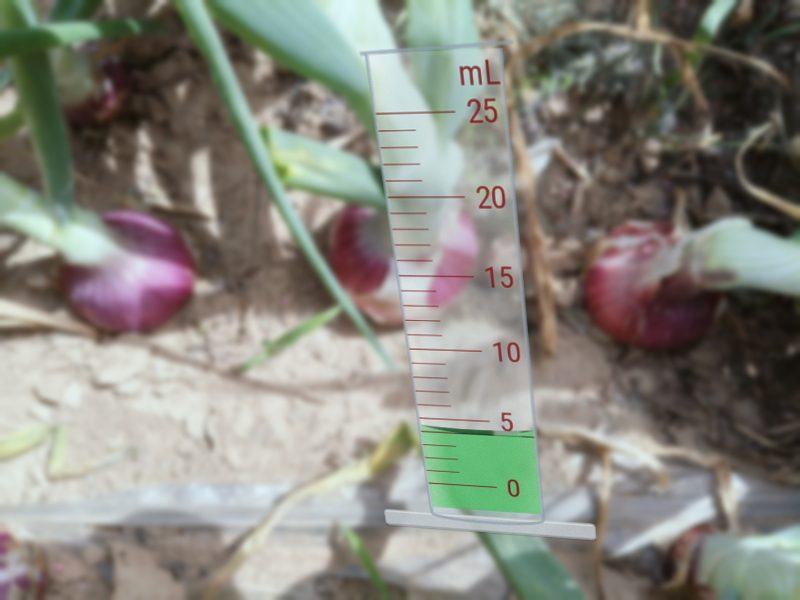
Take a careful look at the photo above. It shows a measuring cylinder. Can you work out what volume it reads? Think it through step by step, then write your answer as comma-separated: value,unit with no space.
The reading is 4,mL
